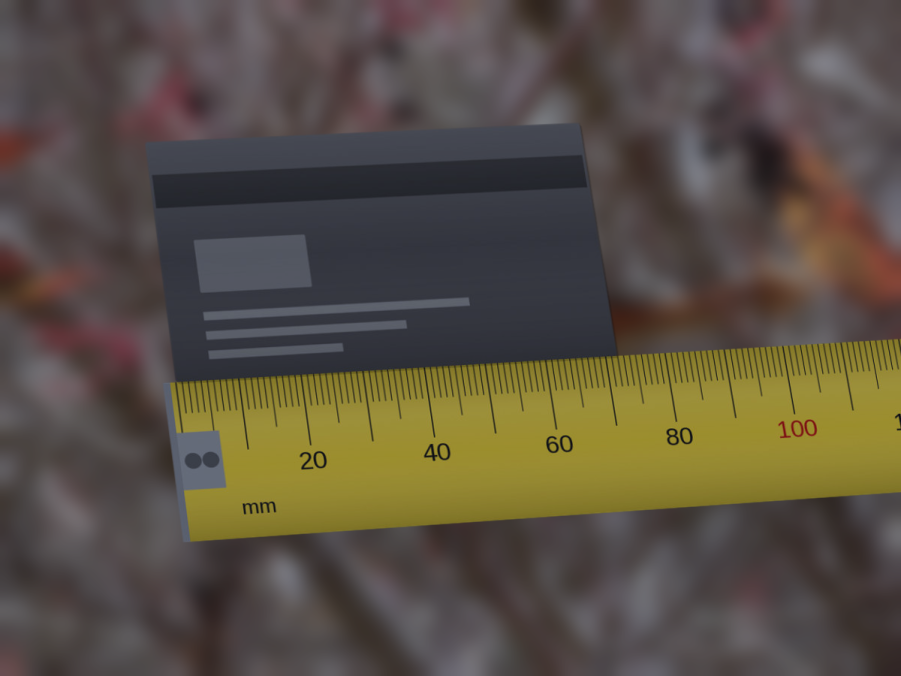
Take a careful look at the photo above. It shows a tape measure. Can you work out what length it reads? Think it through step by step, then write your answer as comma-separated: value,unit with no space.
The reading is 72,mm
